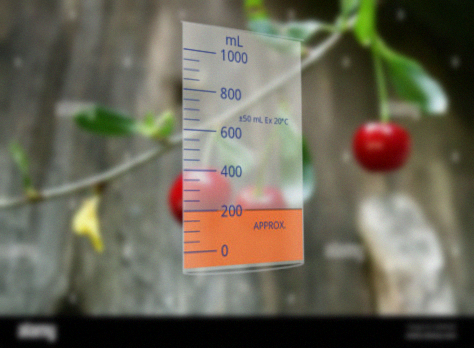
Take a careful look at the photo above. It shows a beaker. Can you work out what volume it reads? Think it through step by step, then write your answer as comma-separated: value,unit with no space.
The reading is 200,mL
